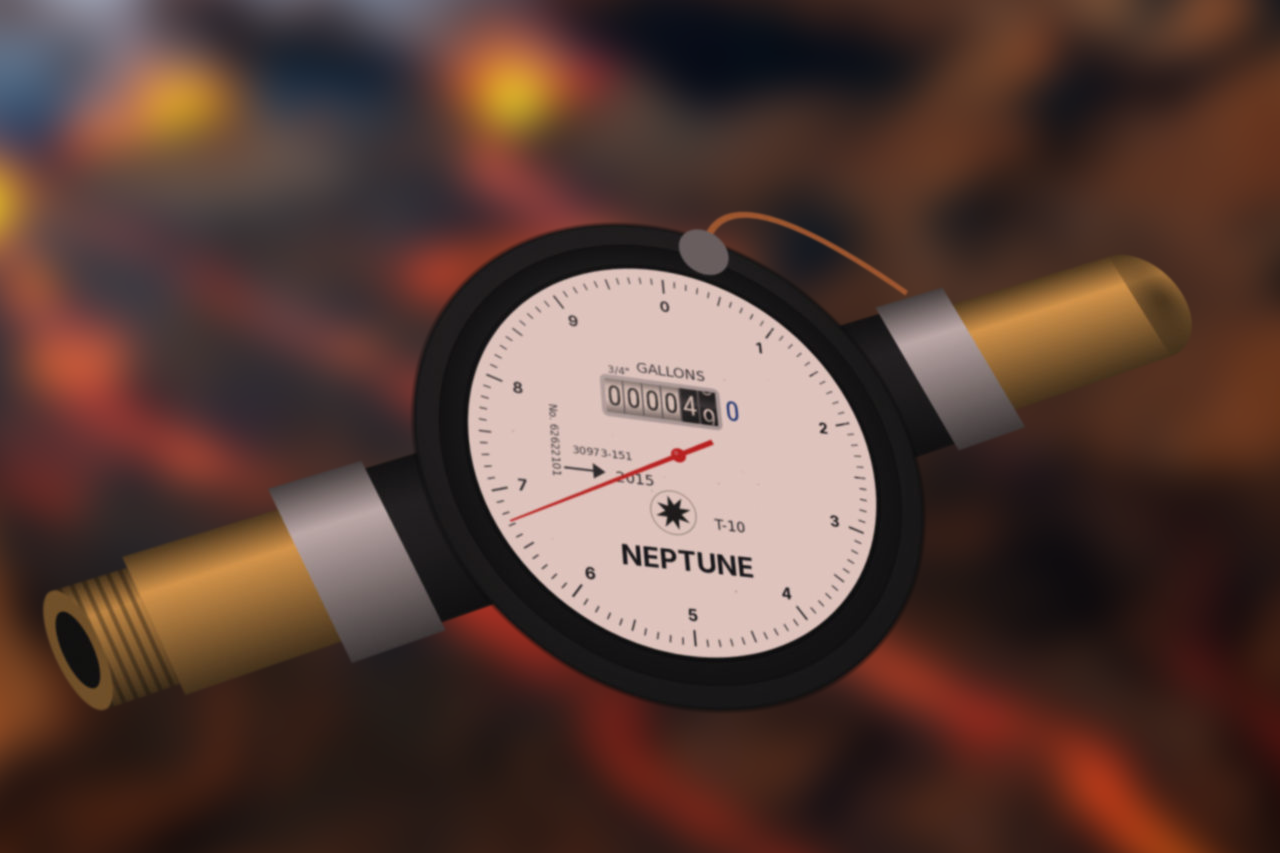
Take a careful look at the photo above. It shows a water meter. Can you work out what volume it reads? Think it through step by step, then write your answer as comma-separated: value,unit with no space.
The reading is 486.7,gal
